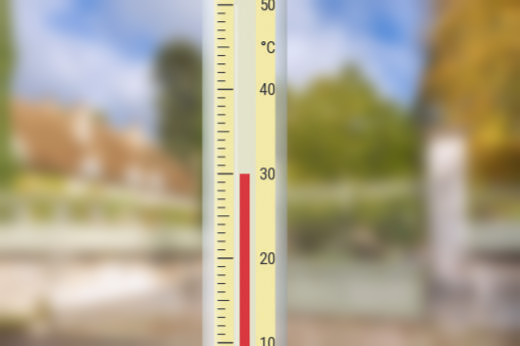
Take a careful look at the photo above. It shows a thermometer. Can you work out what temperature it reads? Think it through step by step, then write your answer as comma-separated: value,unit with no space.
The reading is 30,°C
